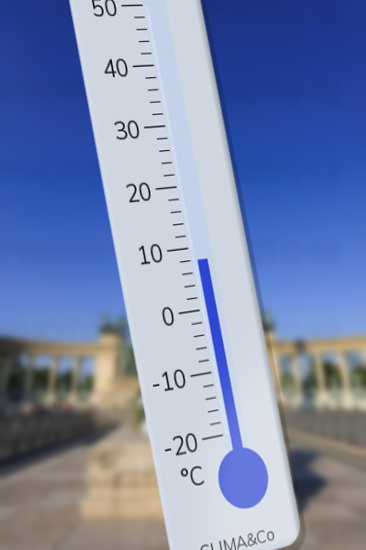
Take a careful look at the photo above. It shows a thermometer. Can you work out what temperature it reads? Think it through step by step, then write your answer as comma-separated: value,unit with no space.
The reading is 8,°C
